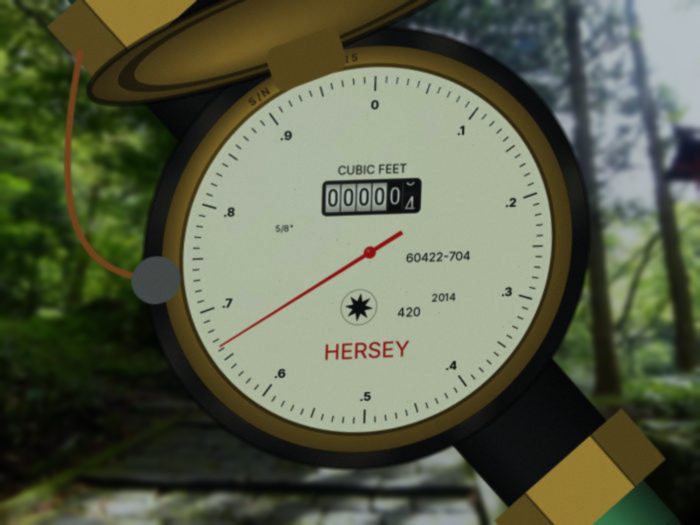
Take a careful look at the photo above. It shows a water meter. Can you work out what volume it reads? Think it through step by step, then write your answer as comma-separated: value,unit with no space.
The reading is 3.66,ft³
